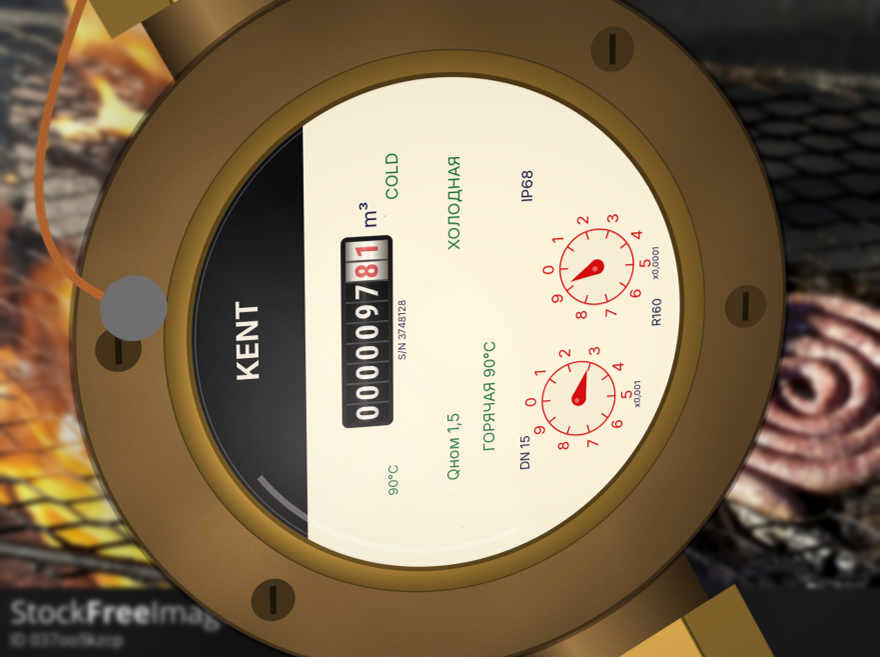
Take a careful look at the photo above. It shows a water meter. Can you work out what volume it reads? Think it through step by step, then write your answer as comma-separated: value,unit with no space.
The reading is 97.8129,m³
